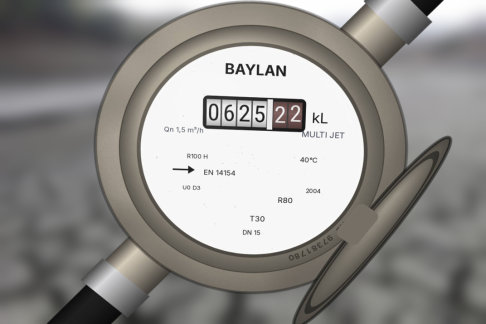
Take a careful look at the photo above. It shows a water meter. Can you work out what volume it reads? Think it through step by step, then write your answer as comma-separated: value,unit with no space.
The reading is 625.22,kL
